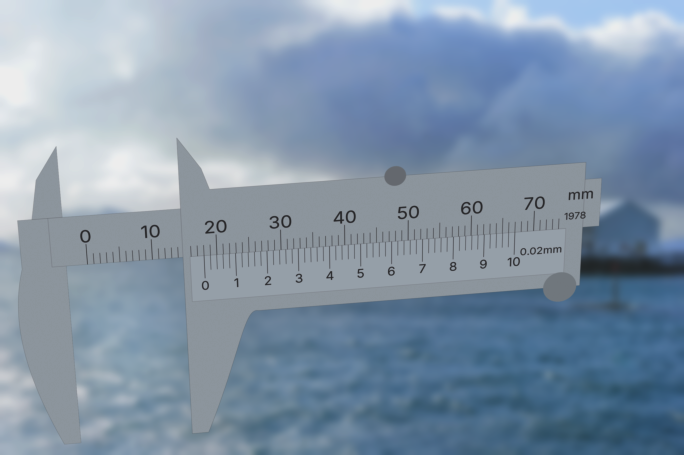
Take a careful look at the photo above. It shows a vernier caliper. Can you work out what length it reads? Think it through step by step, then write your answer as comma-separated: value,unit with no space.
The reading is 18.0,mm
